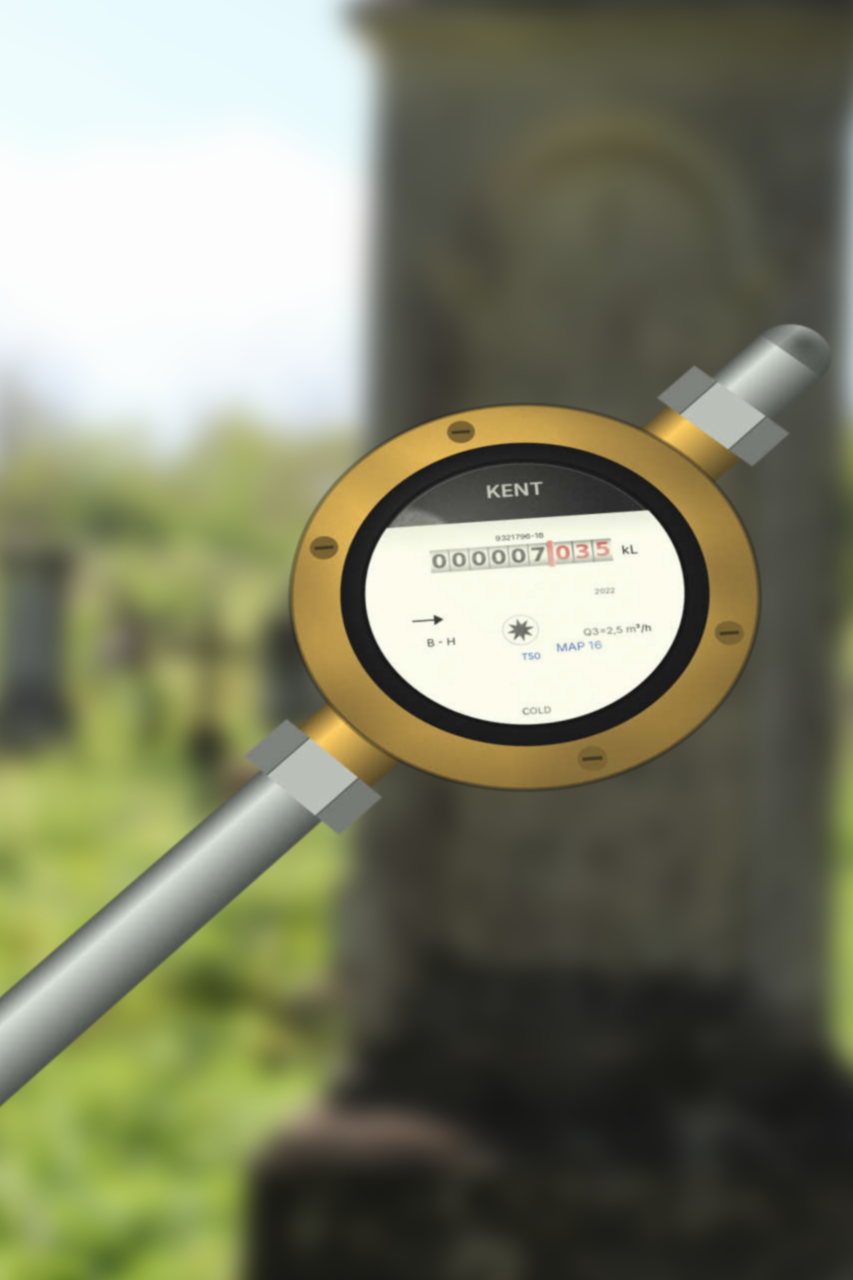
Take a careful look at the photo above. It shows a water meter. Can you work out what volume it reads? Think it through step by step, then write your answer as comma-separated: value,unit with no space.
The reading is 7.035,kL
